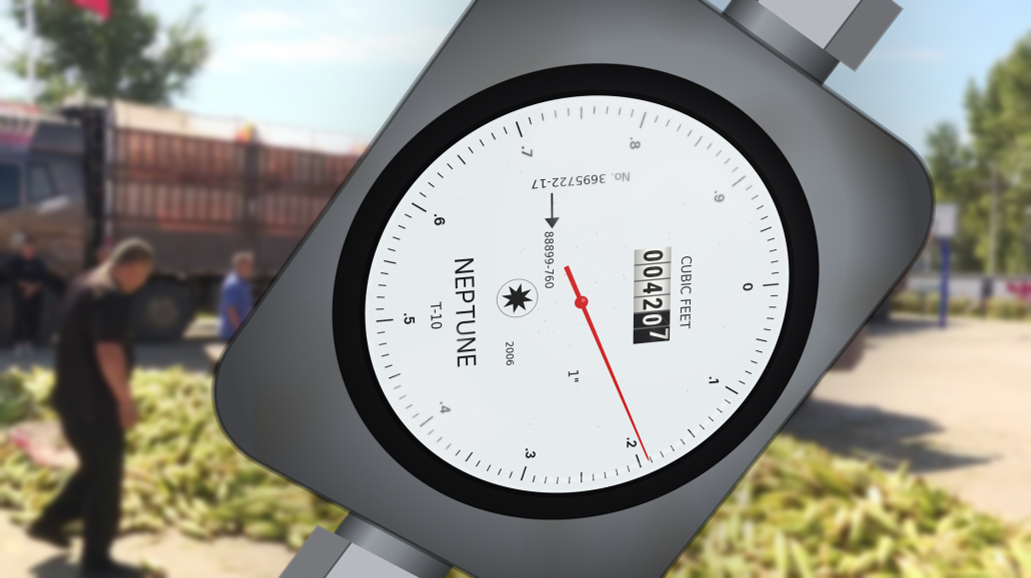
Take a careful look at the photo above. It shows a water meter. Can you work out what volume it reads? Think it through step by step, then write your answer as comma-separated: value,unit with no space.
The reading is 4207.19,ft³
